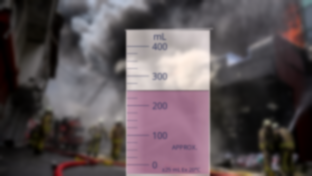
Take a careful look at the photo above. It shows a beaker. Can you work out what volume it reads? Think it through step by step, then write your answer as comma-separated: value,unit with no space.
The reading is 250,mL
